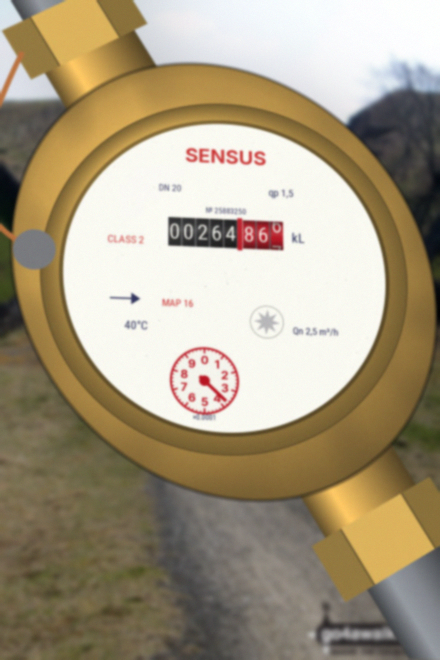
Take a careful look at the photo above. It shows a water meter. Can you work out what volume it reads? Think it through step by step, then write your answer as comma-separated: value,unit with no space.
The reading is 264.8663,kL
